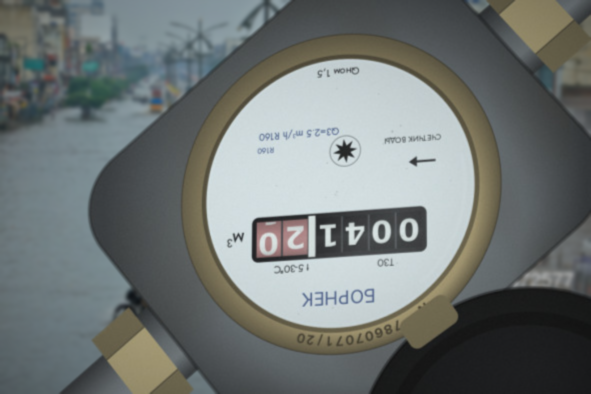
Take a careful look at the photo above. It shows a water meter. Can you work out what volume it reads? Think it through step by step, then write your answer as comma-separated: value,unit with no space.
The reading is 41.20,m³
